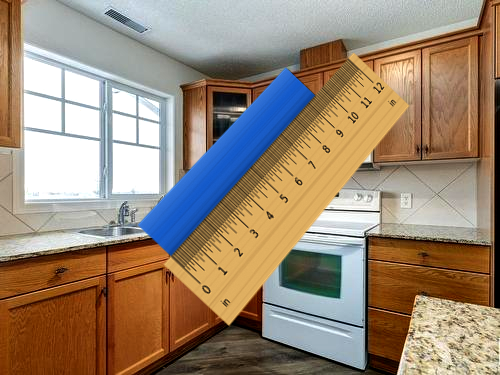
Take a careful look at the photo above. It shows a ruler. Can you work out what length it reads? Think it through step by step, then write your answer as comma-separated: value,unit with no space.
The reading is 9.5,in
